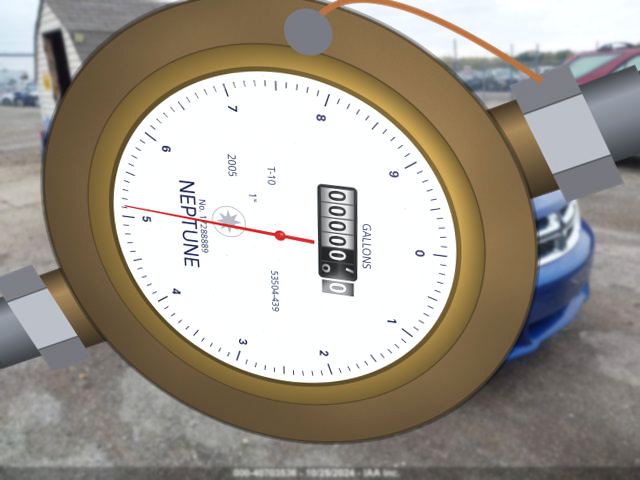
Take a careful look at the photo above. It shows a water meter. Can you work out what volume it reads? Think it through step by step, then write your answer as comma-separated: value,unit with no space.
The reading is 75.1,gal
